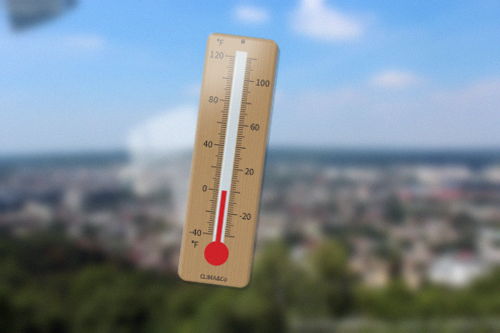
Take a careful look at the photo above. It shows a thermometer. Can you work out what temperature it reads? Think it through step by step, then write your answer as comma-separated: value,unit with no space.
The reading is 0,°F
